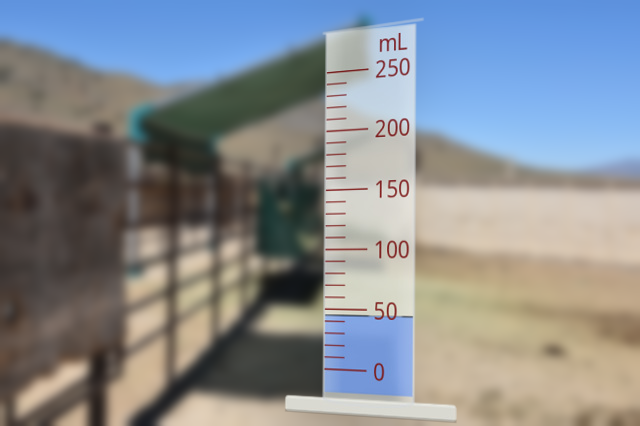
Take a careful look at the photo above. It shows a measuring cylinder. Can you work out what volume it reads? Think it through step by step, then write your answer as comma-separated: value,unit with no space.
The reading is 45,mL
